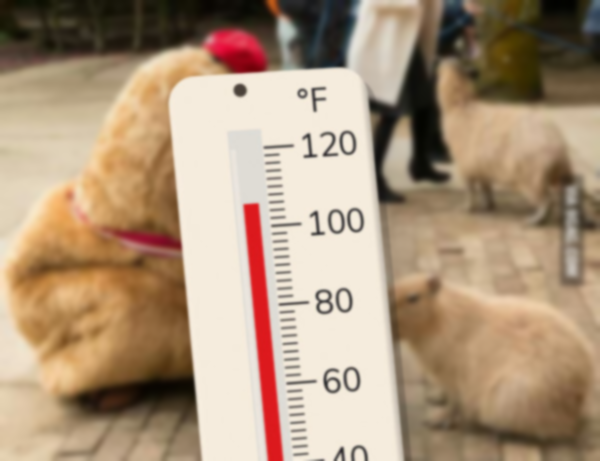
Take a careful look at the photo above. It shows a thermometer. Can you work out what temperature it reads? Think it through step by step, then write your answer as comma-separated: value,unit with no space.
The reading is 106,°F
